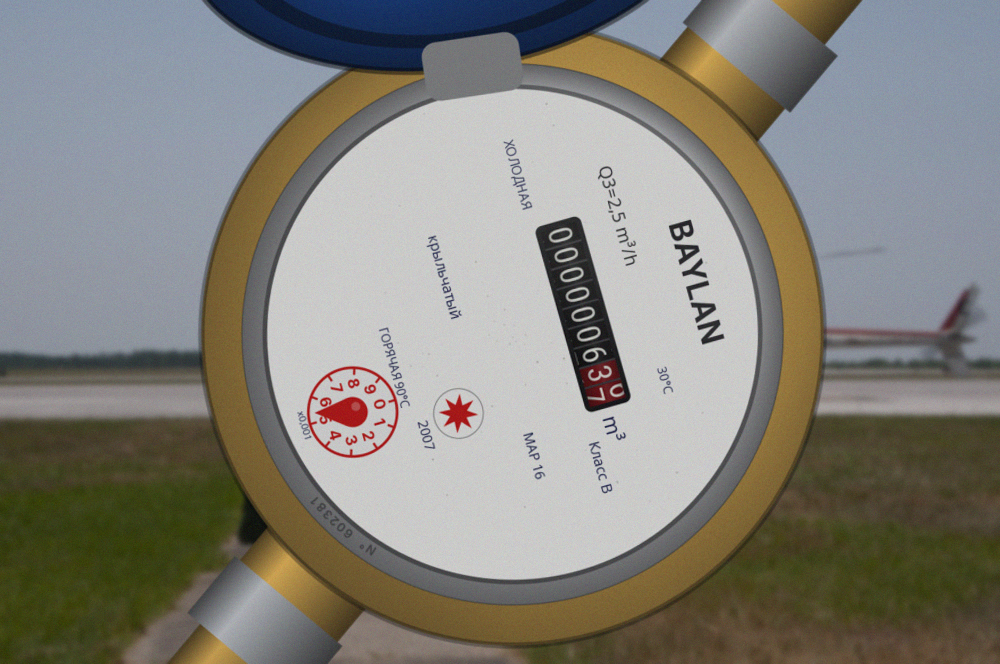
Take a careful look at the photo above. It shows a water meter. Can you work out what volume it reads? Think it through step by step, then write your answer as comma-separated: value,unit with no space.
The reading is 6.365,m³
